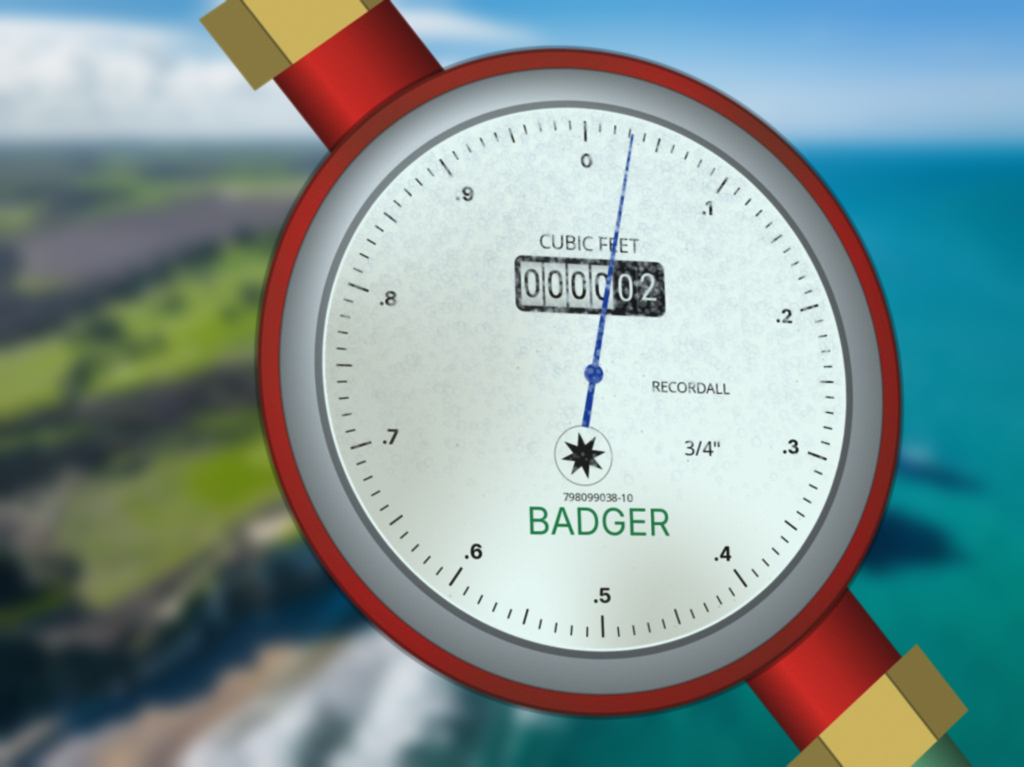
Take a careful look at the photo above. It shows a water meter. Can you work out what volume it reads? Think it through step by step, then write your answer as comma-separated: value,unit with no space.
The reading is 2.03,ft³
